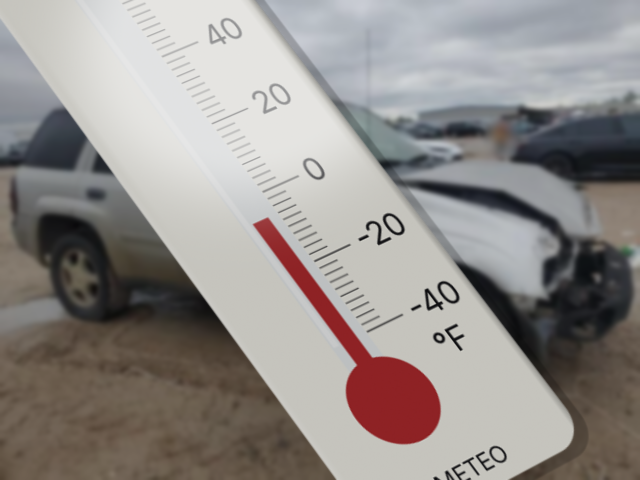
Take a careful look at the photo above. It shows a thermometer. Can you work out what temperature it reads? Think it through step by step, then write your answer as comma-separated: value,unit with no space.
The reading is -6,°F
